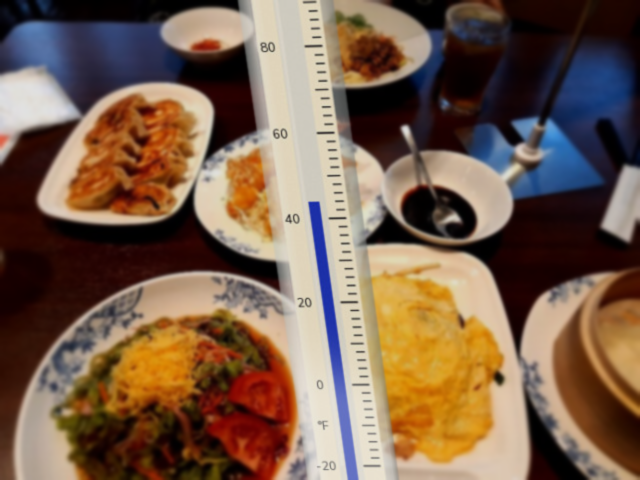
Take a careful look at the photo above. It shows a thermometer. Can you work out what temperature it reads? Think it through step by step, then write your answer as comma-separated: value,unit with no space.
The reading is 44,°F
